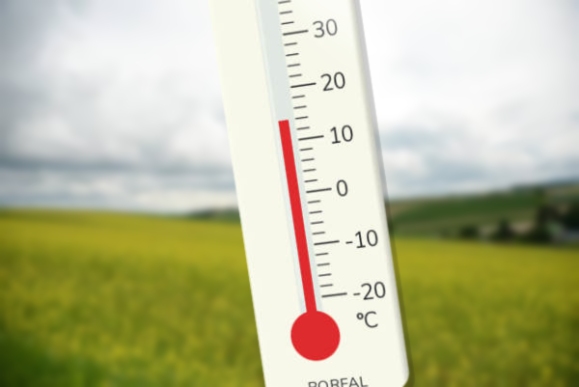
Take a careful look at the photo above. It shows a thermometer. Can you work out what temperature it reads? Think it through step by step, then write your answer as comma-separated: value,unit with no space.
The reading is 14,°C
